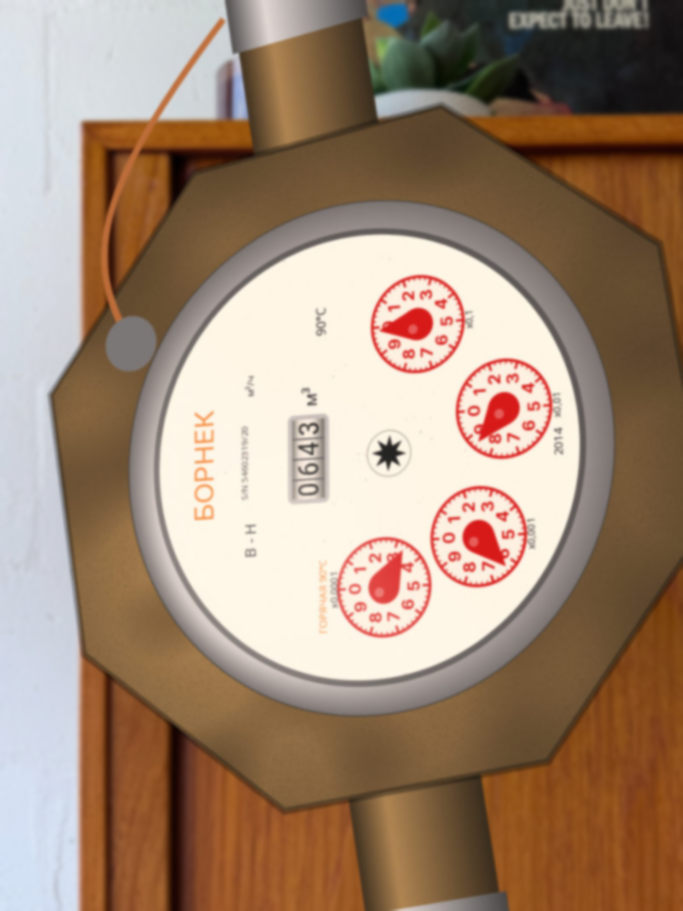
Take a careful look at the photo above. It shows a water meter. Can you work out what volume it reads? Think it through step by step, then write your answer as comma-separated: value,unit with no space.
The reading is 642.9863,m³
